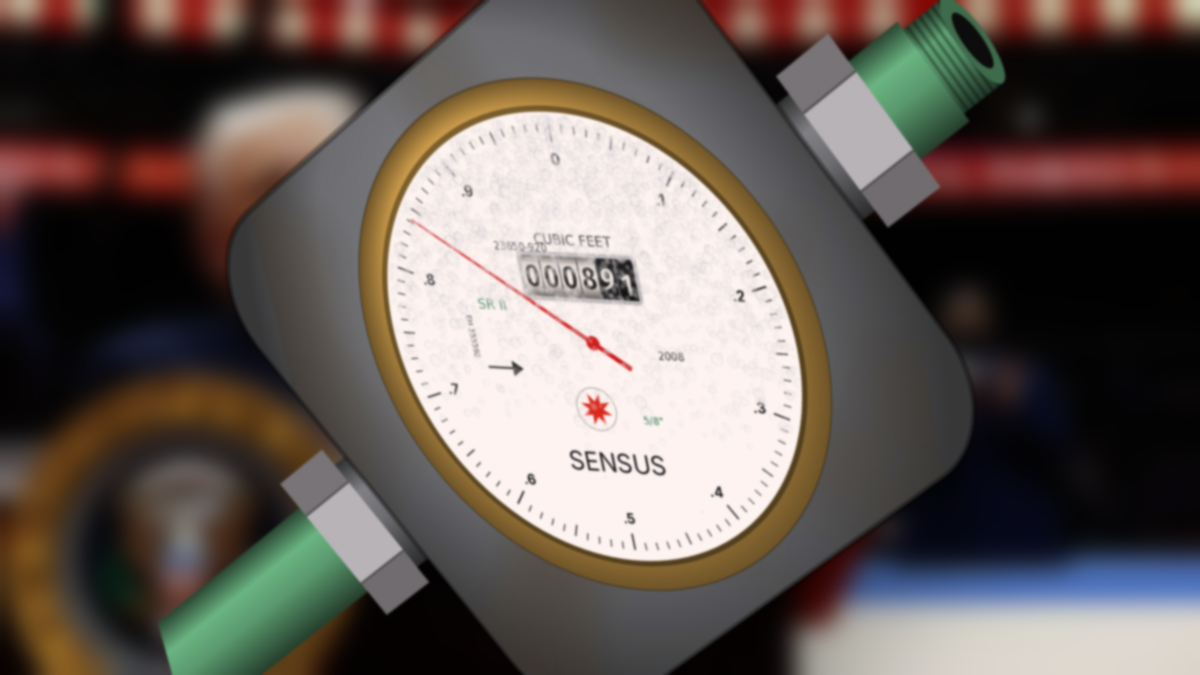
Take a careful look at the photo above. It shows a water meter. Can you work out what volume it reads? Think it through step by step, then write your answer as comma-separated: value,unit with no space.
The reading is 890.84,ft³
